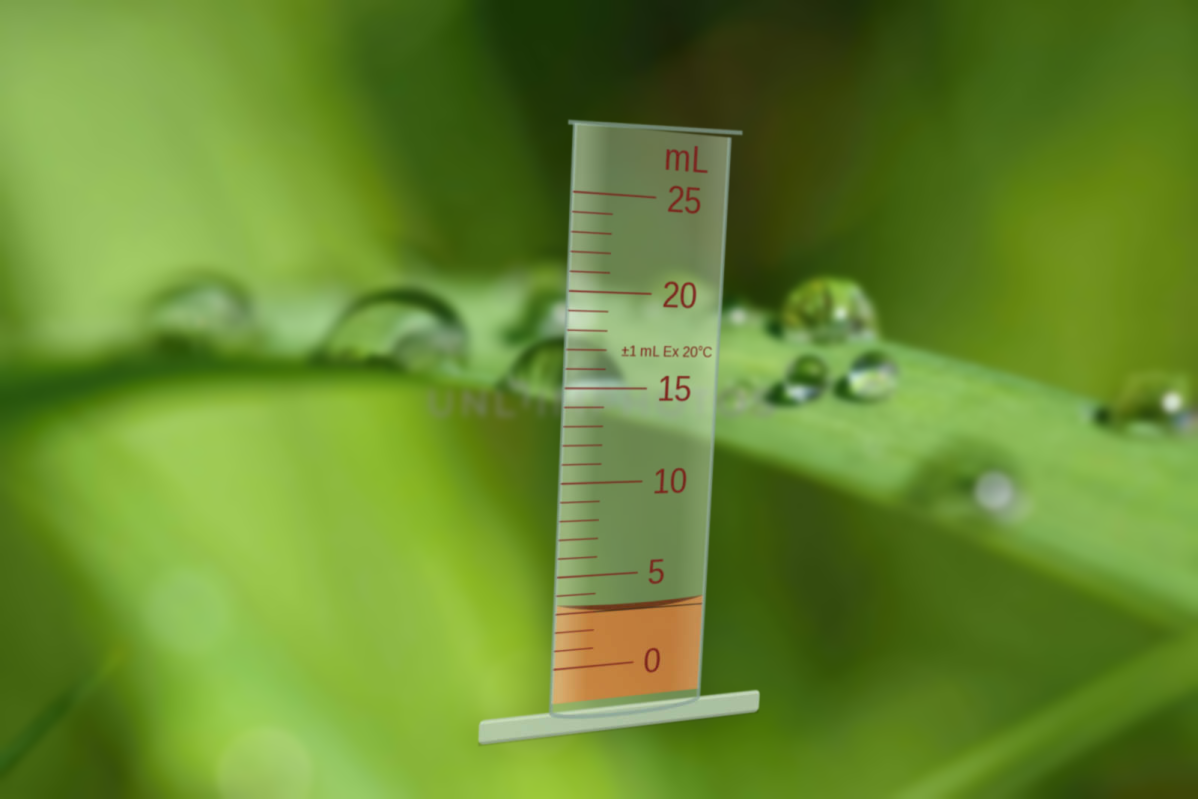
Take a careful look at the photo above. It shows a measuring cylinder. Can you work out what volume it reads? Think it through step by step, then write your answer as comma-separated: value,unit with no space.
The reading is 3,mL
